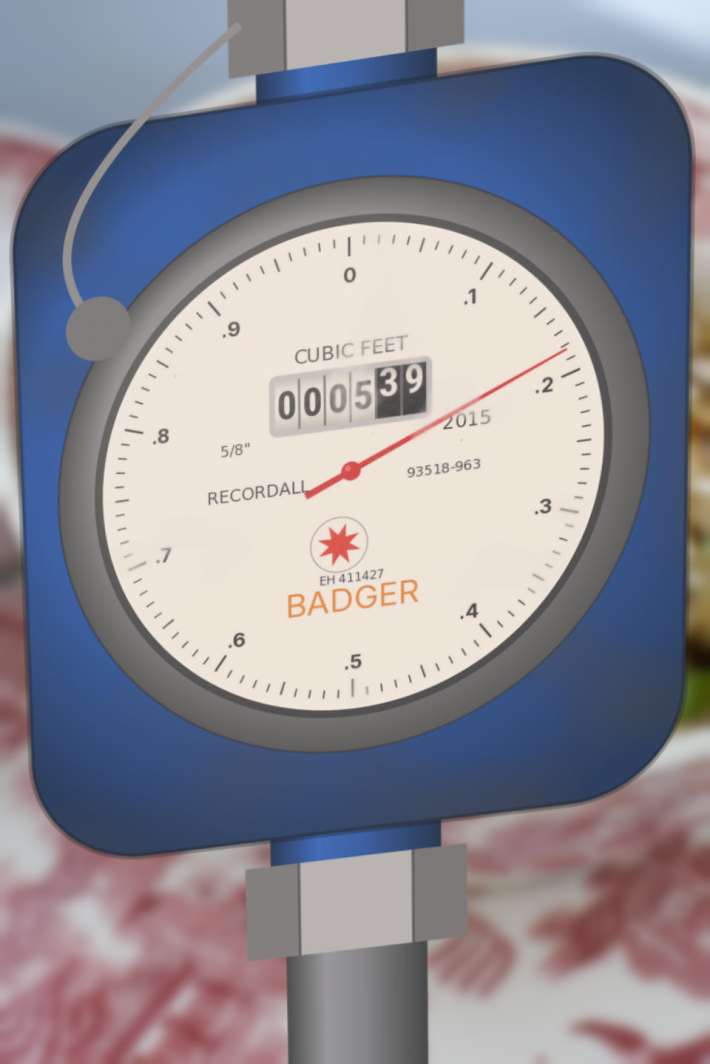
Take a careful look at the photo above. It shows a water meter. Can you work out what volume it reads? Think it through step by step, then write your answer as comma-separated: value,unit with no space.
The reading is 539.18,ft³
